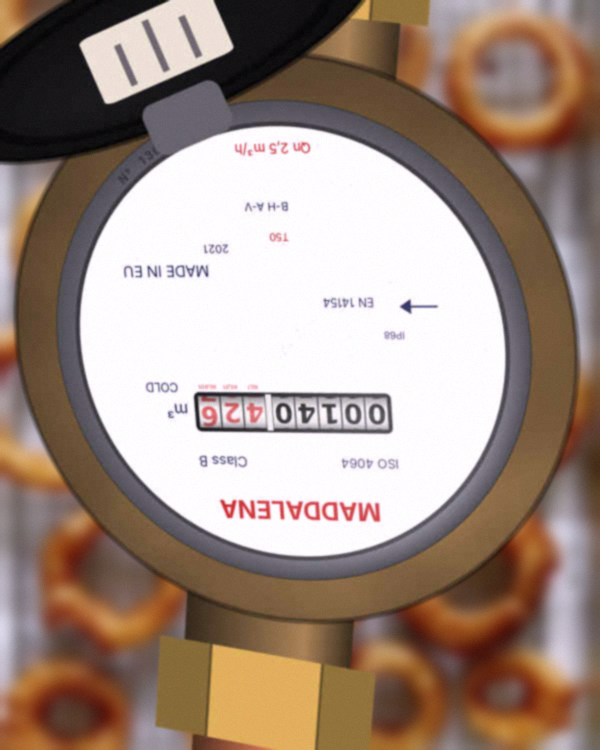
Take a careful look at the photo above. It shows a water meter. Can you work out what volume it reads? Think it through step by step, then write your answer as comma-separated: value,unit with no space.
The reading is 140.426,m³
